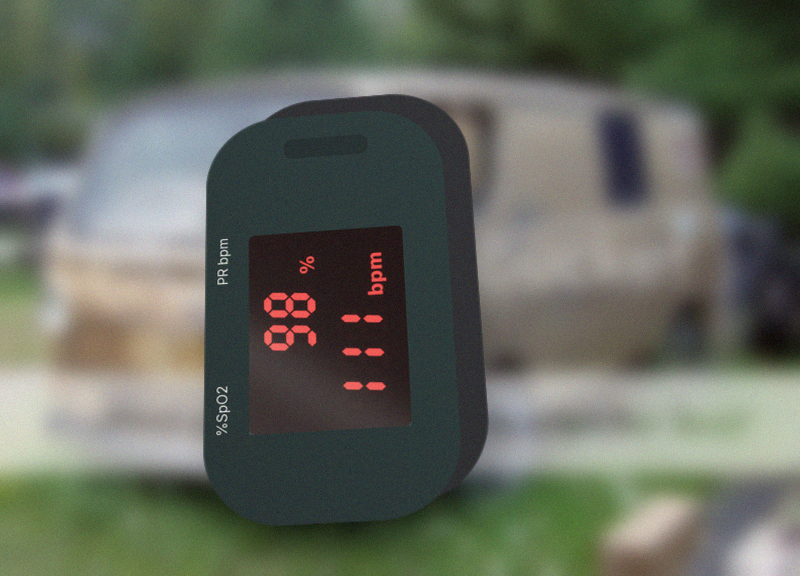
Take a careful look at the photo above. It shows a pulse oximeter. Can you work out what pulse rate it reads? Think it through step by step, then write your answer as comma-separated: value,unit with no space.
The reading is 111,bpm
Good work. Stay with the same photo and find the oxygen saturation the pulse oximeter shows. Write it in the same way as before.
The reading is 98,%
